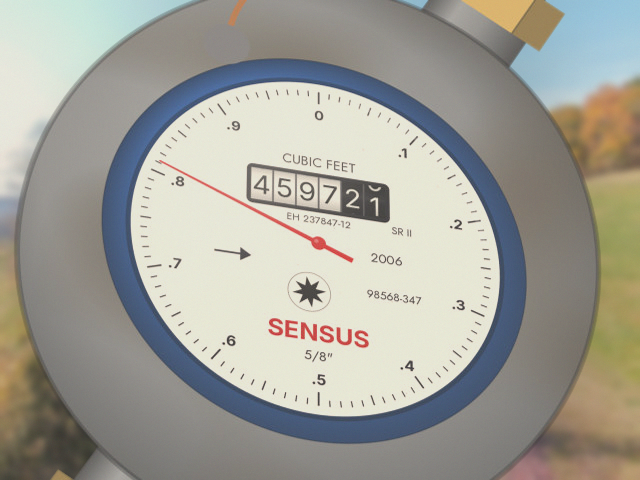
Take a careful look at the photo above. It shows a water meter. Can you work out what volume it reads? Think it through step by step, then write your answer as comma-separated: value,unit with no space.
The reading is 459720.81,ft³
